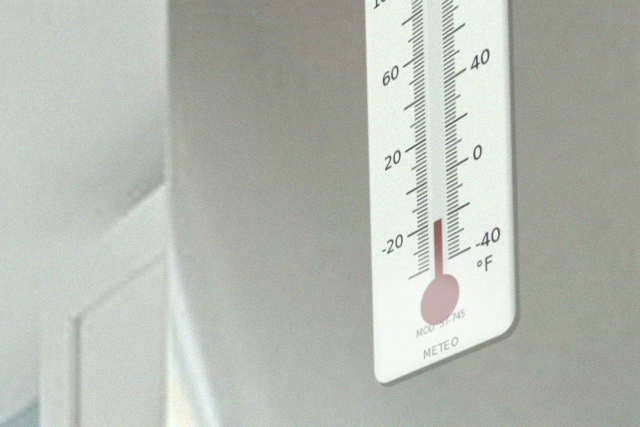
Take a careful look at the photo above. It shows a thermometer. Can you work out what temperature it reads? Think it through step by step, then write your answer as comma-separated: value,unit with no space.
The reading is -20,°F
